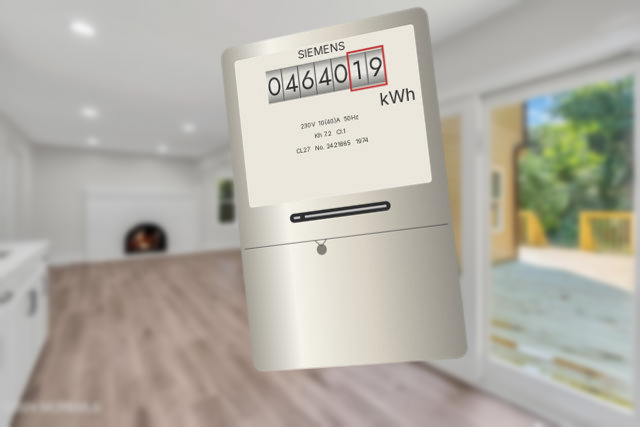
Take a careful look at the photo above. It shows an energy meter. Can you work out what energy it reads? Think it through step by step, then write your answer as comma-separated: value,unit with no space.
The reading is 4640.19,kWh
